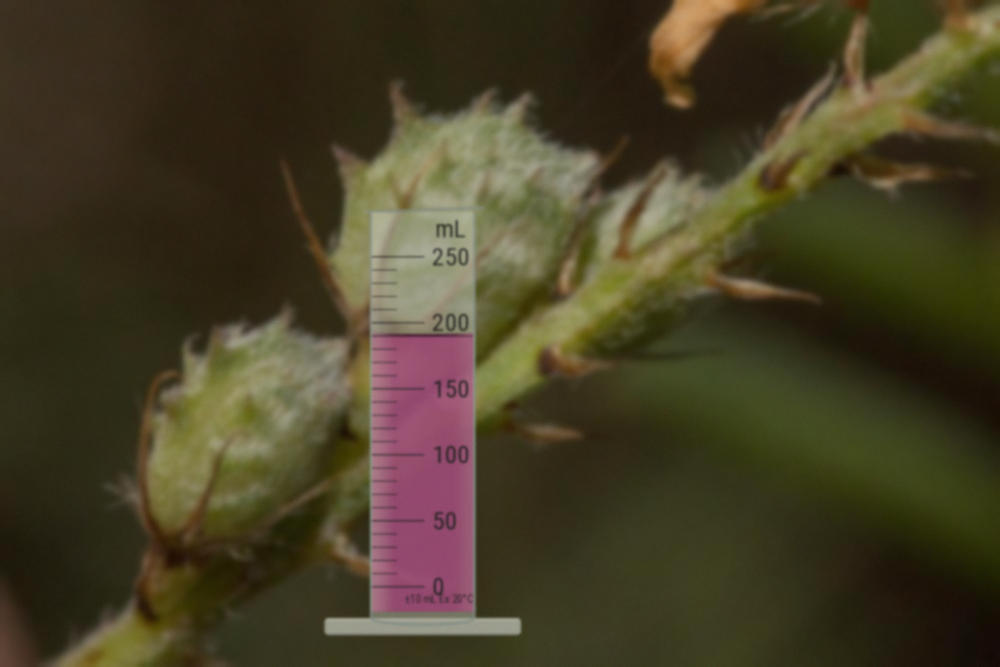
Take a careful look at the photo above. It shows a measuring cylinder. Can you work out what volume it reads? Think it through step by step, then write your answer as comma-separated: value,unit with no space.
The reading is 190,mL
